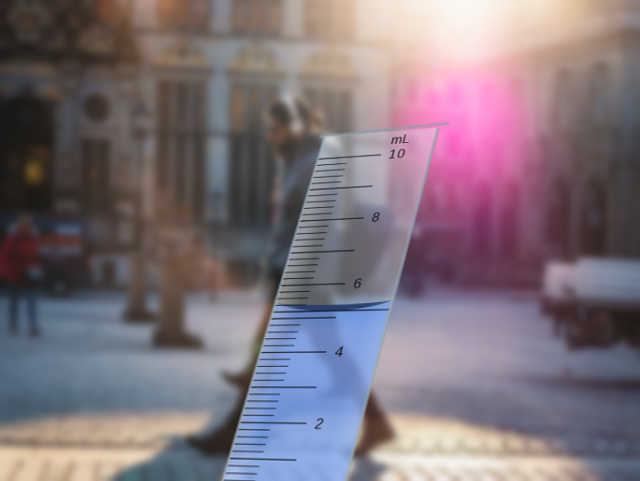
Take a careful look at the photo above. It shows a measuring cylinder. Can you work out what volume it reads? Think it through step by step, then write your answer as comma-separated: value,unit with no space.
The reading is 5.2,mL
